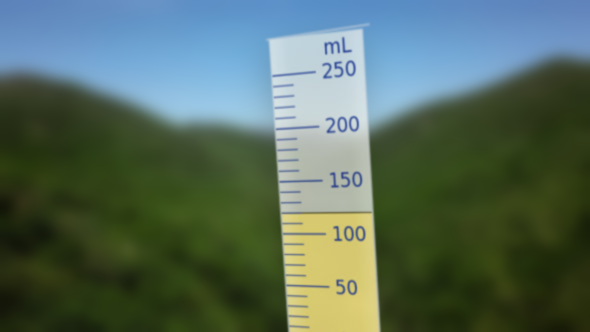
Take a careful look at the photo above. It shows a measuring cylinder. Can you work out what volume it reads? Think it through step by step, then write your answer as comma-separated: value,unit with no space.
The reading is 120,mL
